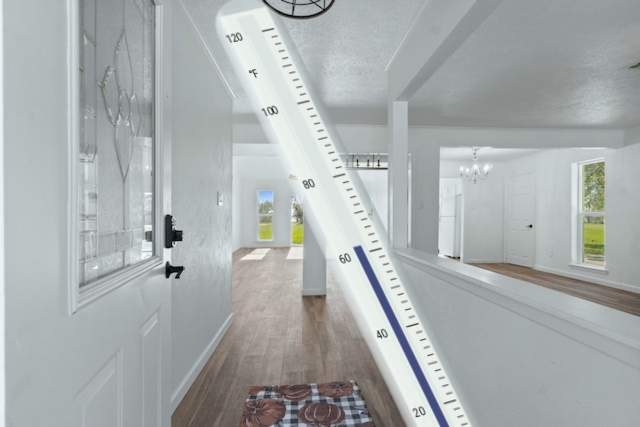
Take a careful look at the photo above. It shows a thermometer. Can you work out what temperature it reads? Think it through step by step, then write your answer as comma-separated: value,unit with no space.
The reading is 62,°F
